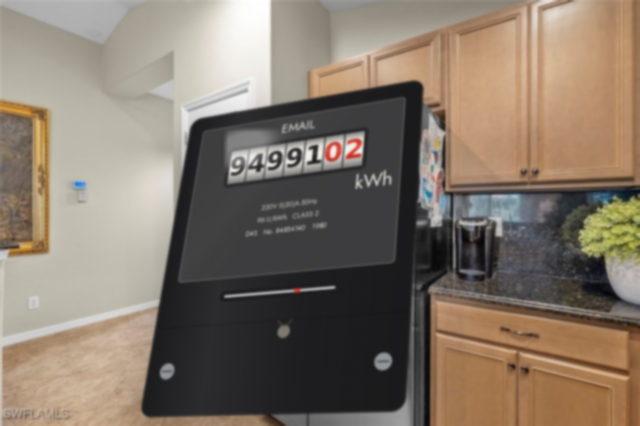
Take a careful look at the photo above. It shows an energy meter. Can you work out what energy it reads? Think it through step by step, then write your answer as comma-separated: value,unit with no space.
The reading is 94991.02,kWh
